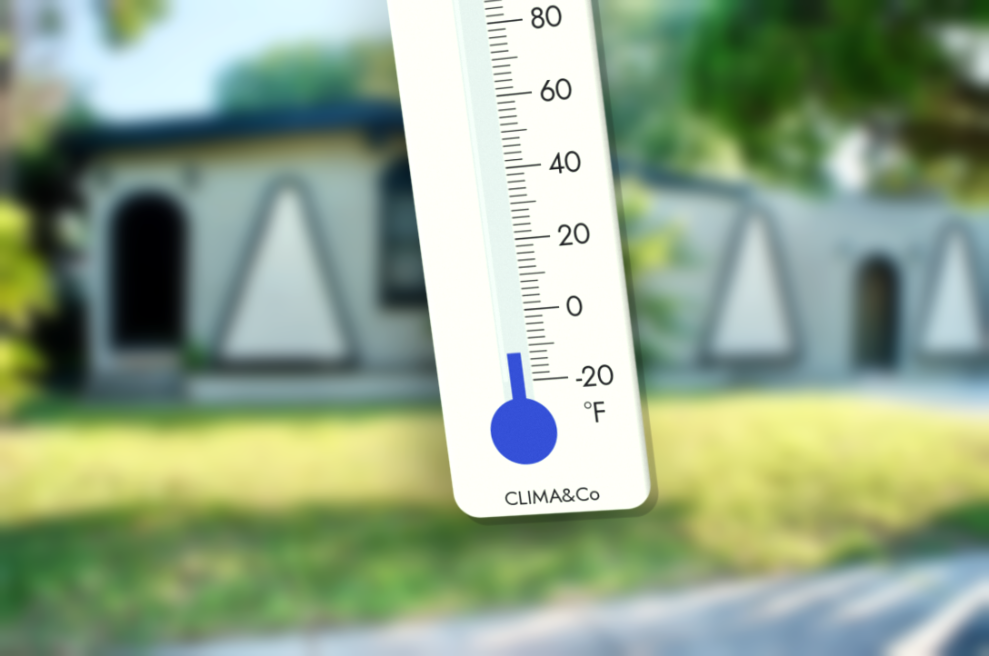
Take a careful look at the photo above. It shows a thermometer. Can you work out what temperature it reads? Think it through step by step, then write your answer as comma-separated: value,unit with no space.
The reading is -12,°F
